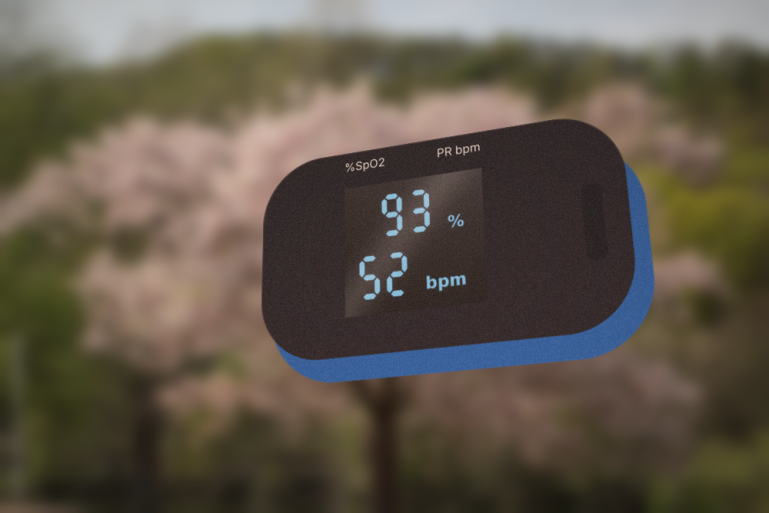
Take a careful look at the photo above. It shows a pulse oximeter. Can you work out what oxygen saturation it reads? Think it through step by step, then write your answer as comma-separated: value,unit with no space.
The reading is 93,%
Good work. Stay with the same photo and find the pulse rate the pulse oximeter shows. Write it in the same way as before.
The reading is 52,bpm
